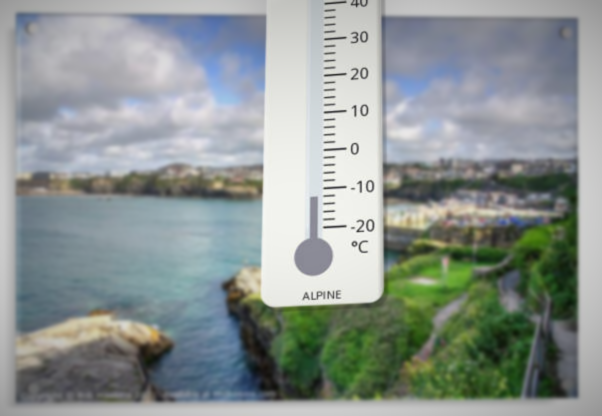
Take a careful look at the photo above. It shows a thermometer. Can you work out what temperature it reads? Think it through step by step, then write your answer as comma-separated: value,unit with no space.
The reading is -12,°C
